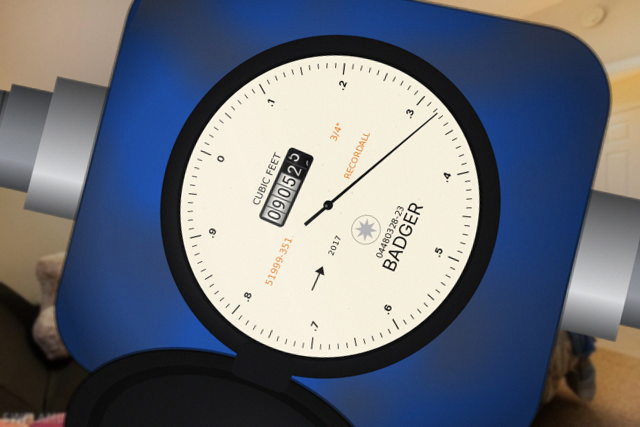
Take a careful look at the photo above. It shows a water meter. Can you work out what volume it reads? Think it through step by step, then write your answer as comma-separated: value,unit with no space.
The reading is 90525.32,ft³
